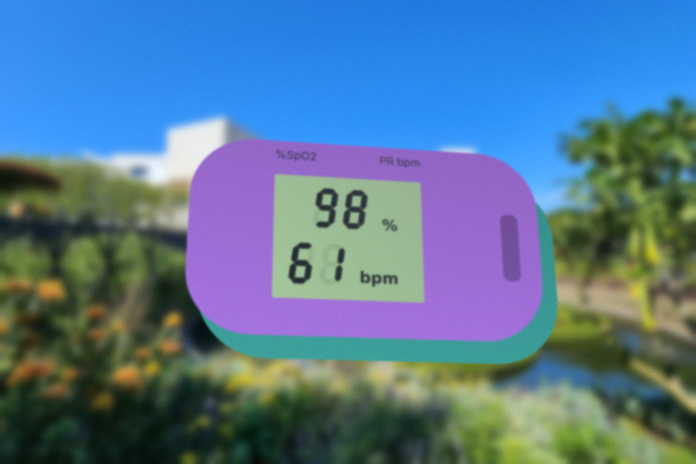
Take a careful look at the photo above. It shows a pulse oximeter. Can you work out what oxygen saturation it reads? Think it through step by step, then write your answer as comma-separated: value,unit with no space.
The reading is 98,%
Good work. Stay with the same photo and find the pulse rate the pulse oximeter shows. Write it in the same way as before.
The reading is 61,bpm
